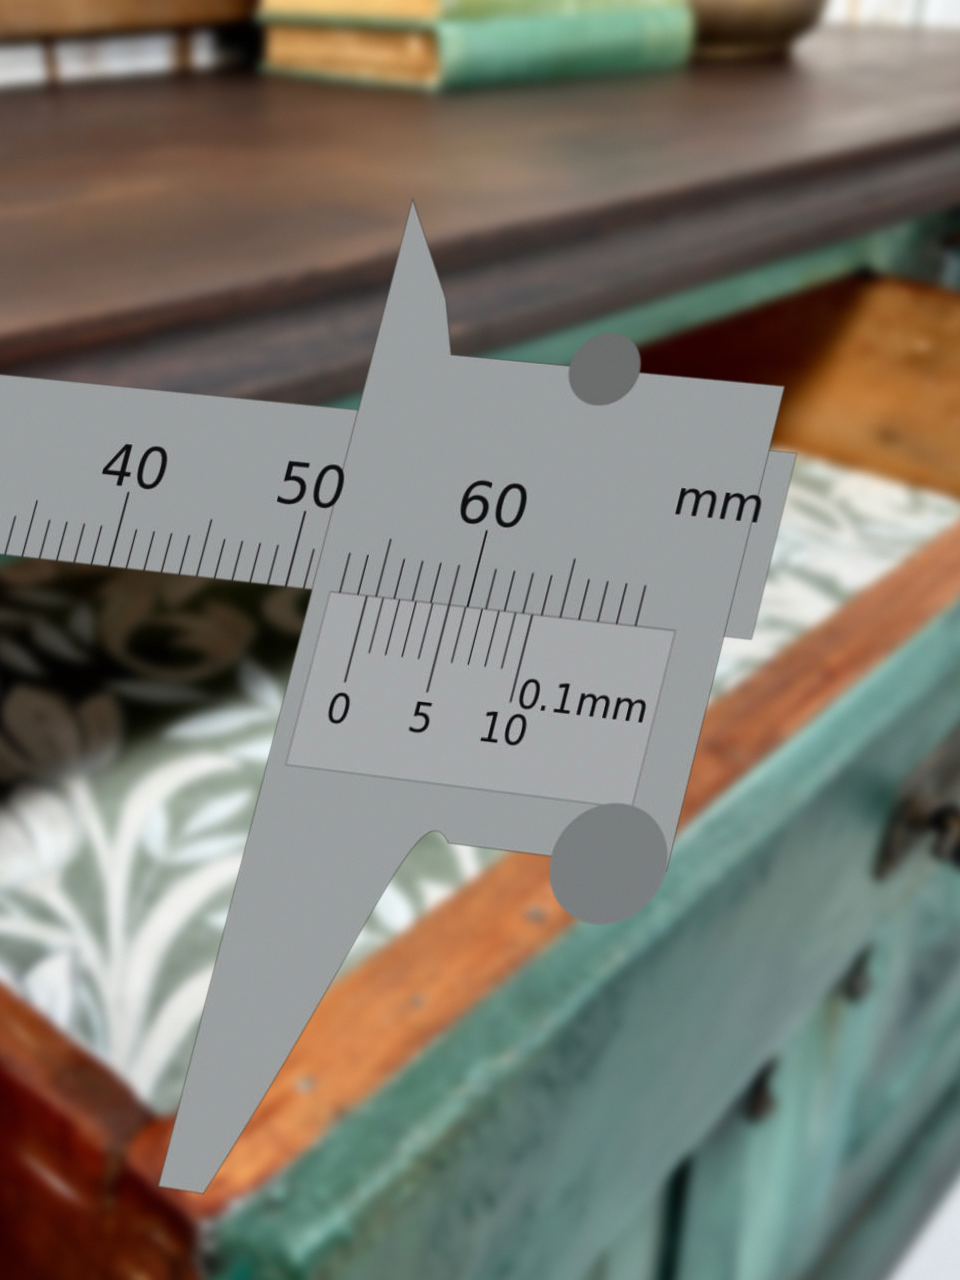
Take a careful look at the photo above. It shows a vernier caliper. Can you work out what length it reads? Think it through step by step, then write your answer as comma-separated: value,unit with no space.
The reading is 54.5,mm
